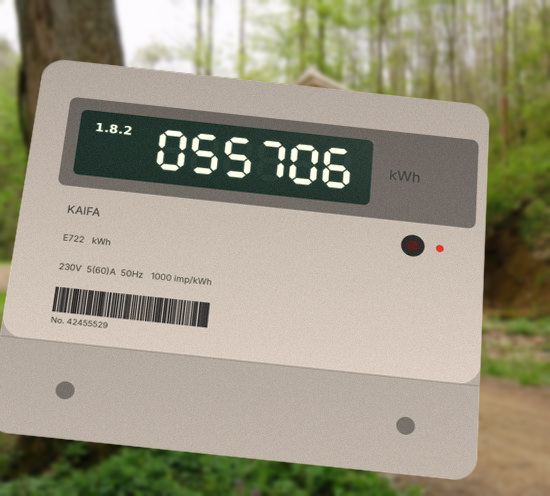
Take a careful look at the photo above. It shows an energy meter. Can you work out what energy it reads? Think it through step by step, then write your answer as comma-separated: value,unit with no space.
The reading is 55706,kWh
